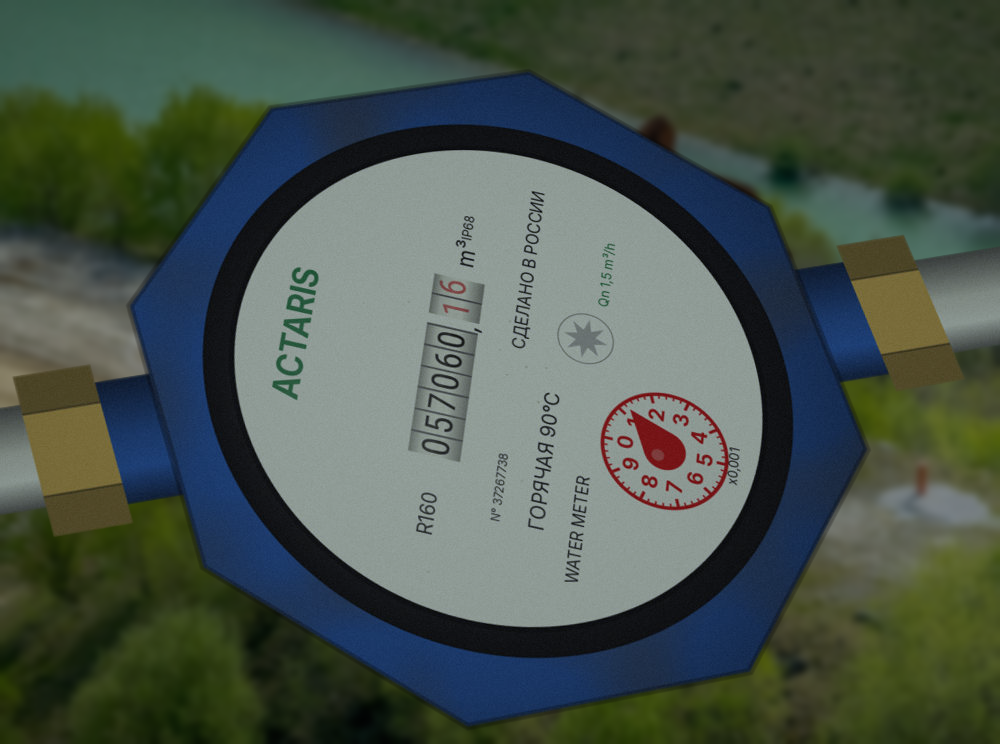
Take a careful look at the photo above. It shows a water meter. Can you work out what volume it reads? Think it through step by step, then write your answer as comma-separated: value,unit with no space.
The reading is 57060.161,m³
